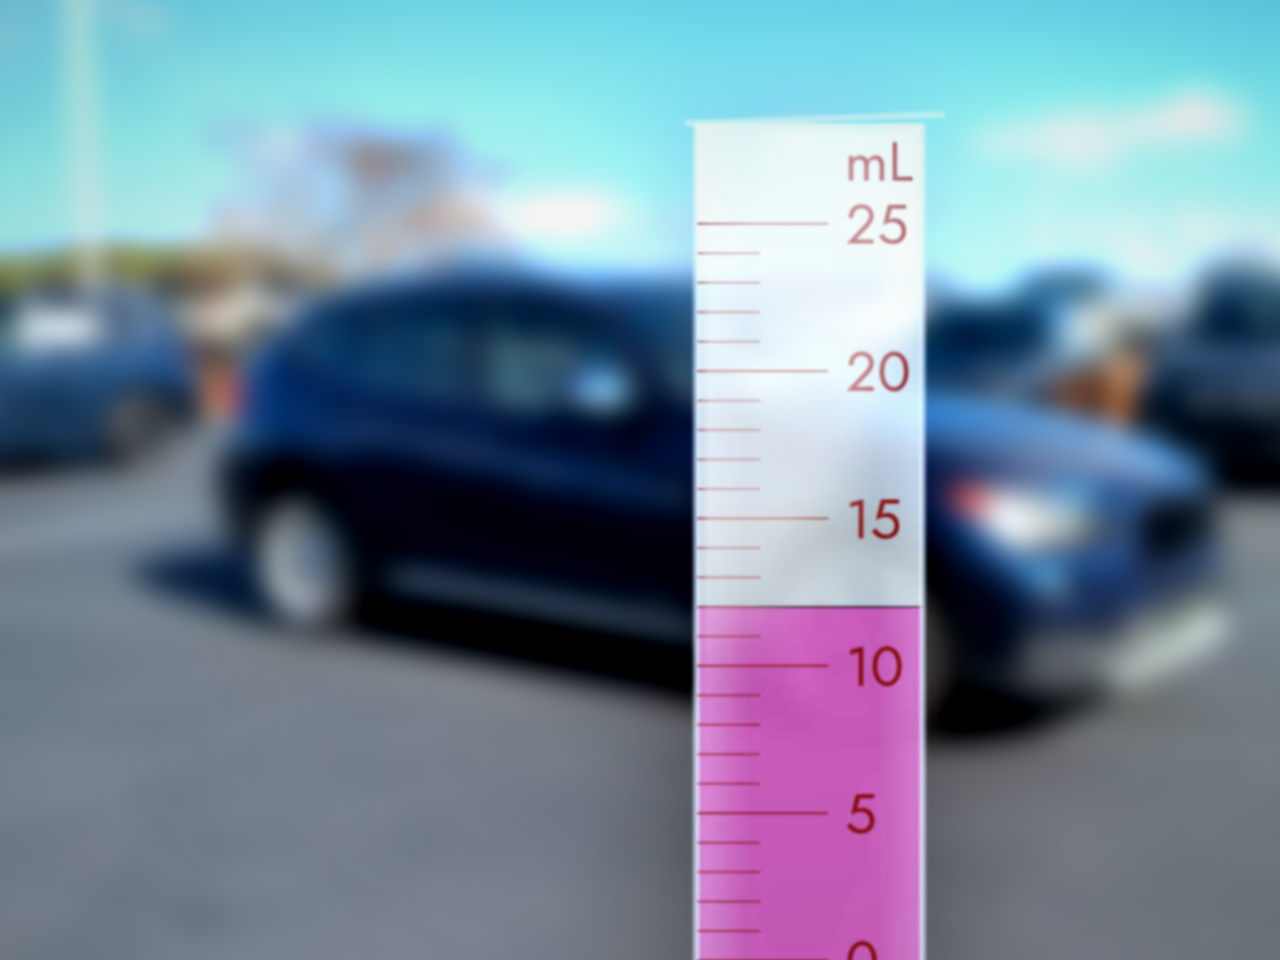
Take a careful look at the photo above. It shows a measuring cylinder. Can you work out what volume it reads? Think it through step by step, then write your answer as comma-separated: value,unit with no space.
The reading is 12,mL
